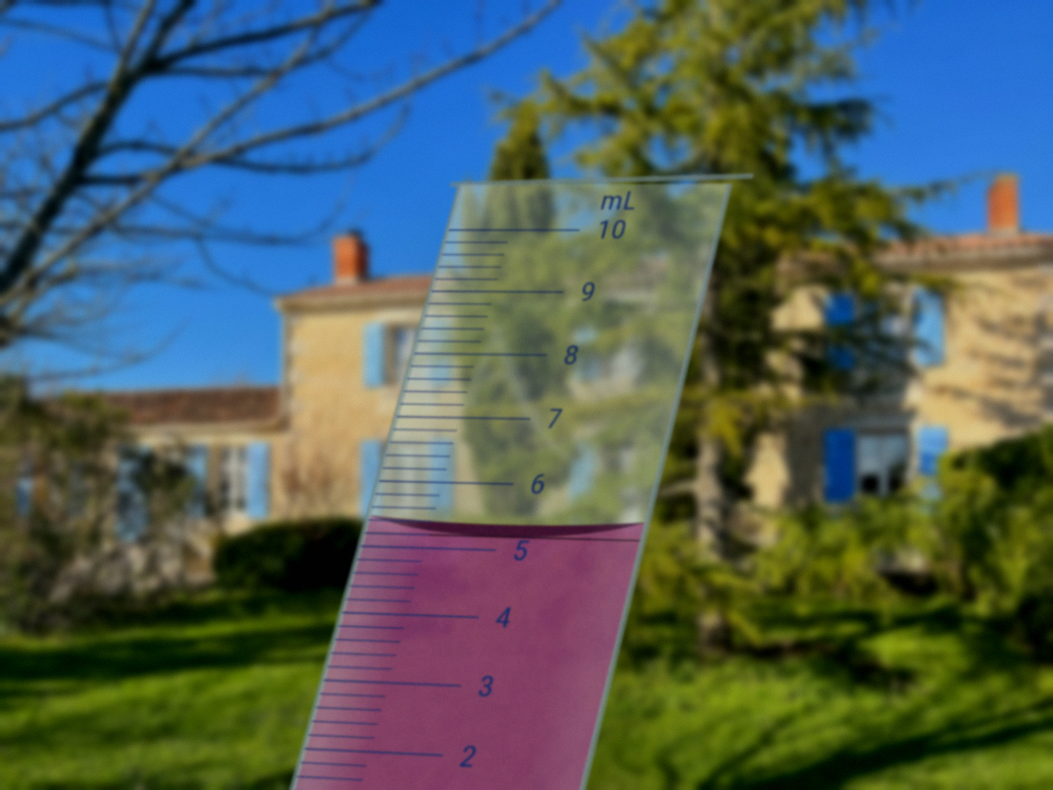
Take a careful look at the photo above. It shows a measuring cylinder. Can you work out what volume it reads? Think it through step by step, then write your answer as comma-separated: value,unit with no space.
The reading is 5.2,mL
